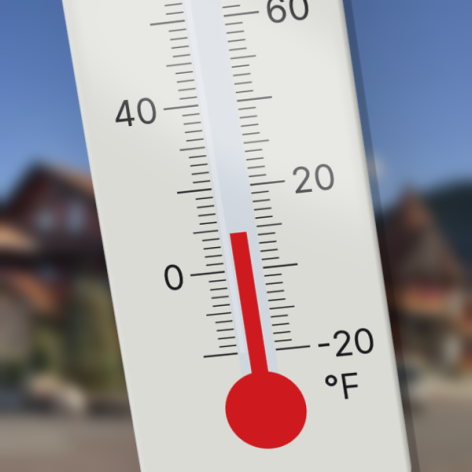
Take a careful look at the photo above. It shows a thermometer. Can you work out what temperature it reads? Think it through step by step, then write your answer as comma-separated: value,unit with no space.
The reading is 9,°F
